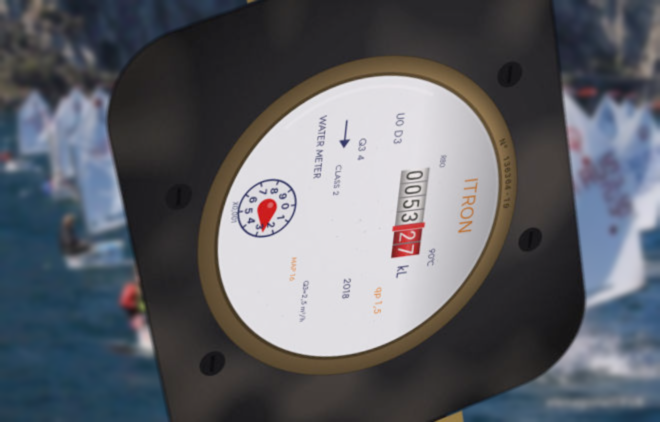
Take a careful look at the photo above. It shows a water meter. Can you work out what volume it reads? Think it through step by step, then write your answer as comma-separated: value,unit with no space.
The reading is 53.272,kL
